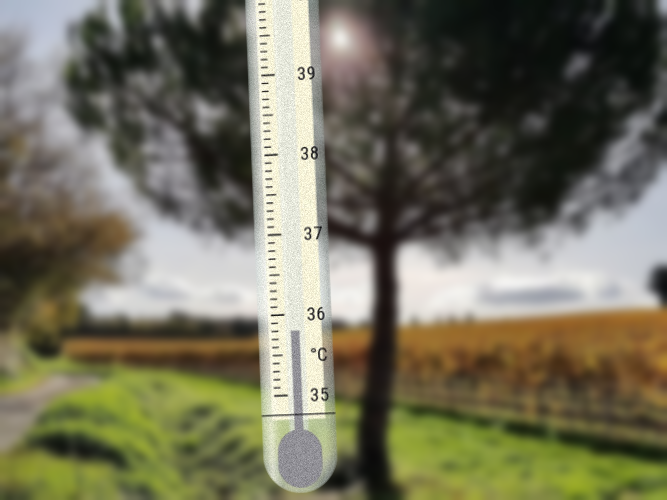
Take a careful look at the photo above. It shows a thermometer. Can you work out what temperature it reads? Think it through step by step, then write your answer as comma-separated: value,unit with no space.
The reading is 35.8,°C
